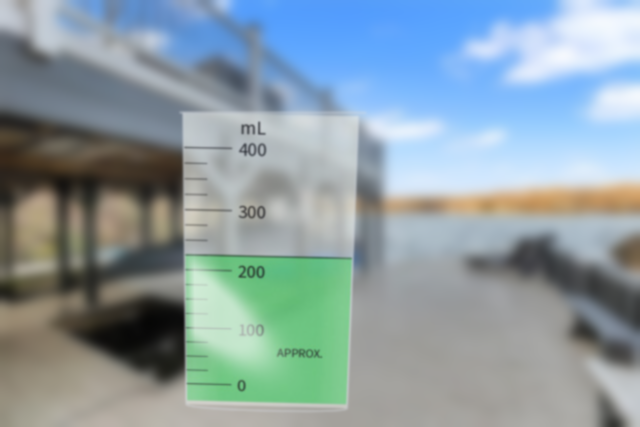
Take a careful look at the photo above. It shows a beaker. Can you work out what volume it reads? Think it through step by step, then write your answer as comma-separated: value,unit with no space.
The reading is 225,mL
